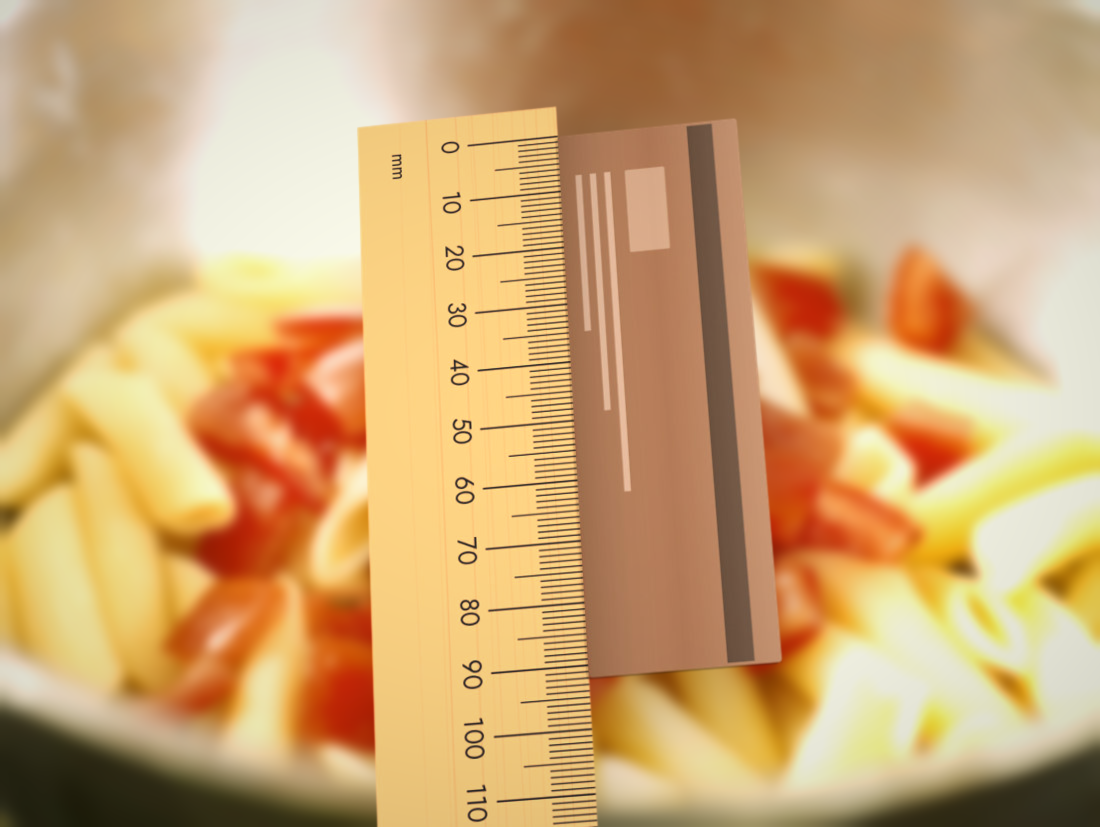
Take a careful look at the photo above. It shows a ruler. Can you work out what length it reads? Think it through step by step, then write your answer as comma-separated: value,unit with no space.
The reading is 92,mm
